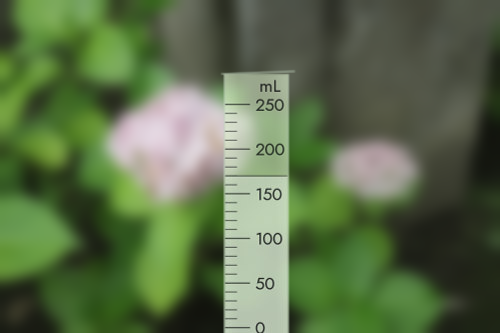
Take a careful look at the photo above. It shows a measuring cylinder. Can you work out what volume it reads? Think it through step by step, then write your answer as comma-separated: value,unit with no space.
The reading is 170,mL
